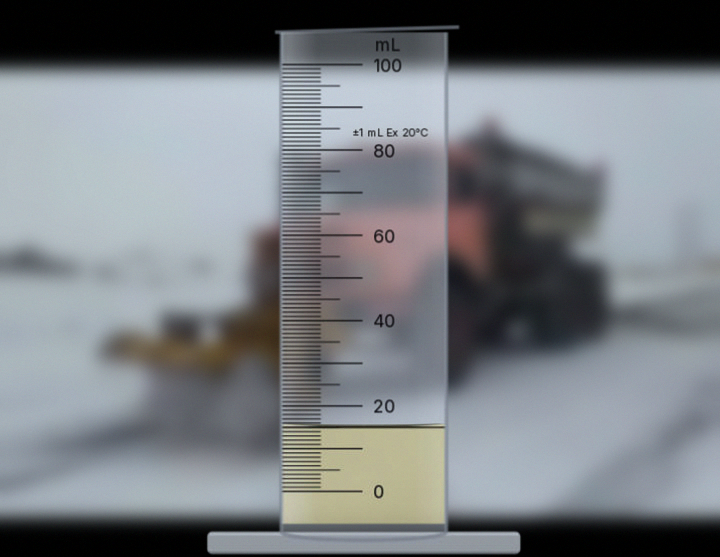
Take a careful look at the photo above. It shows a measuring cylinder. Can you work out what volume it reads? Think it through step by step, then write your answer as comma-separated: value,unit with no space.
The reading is 15,mL
